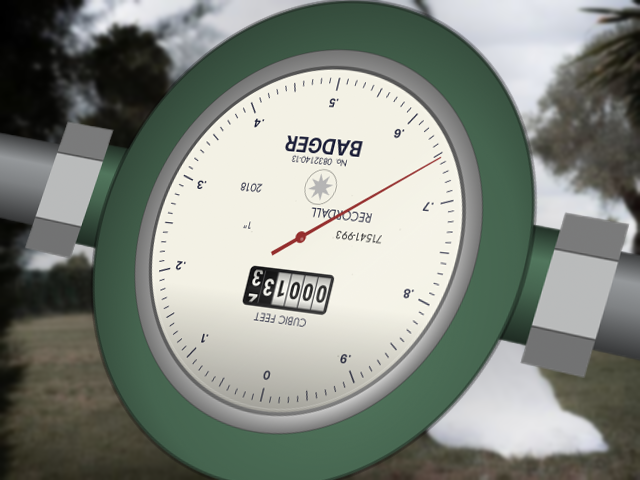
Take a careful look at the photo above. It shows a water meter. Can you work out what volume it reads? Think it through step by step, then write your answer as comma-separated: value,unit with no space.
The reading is 132.65,ft³
